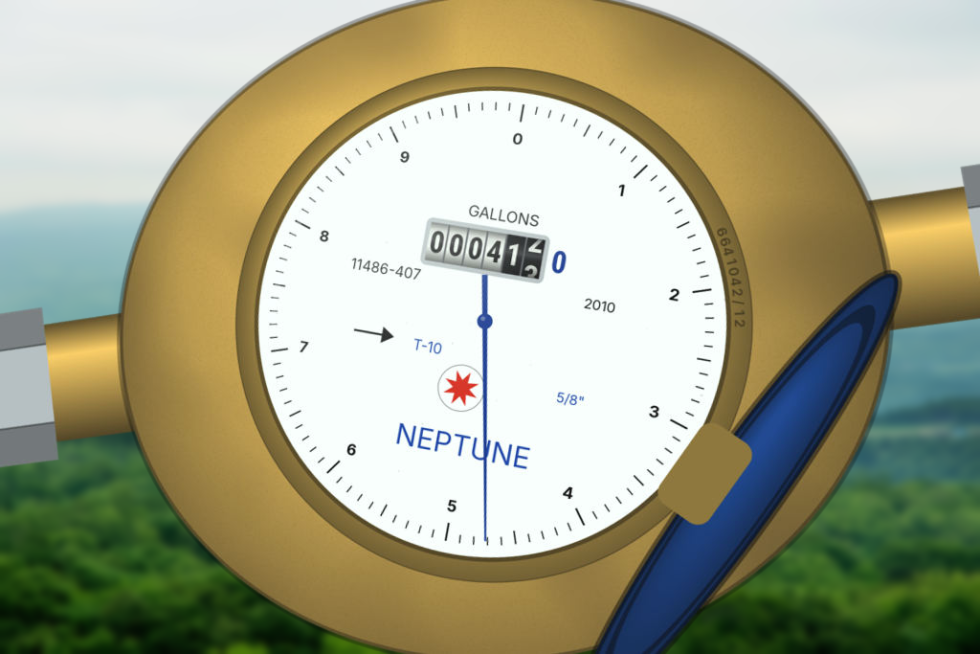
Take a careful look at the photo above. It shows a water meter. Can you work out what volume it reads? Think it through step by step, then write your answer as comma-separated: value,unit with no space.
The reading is 4124.7,gal
